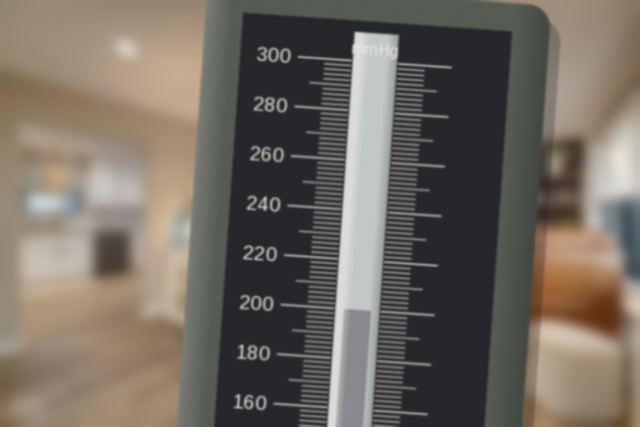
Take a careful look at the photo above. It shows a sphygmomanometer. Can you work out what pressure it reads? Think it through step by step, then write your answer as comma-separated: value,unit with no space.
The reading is 200,mmHg
